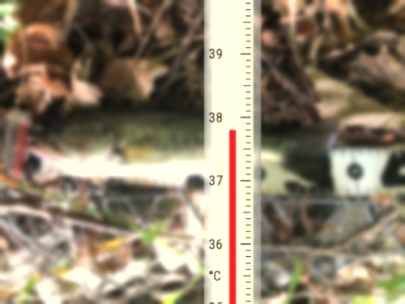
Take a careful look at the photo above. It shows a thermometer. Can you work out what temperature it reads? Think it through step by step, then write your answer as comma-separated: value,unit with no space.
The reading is 37.8,°C
